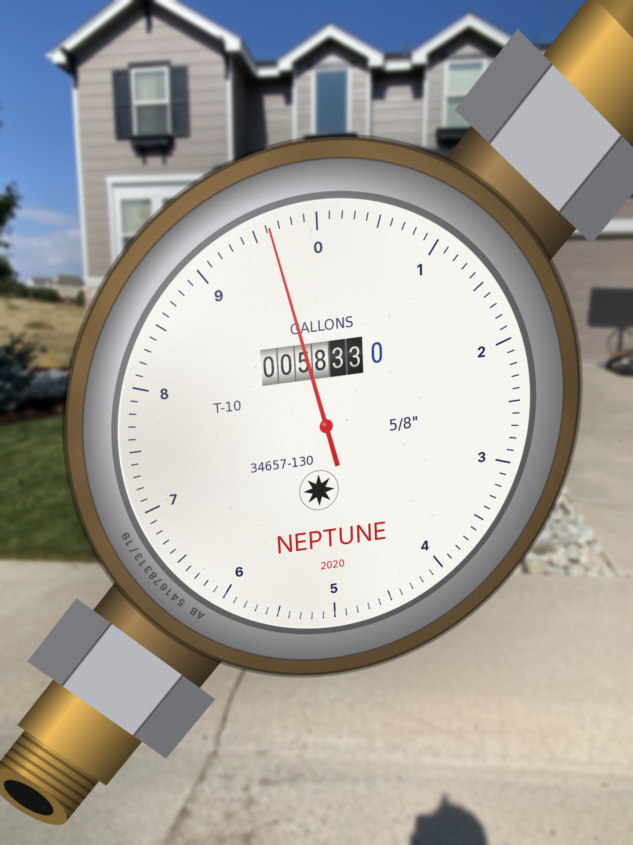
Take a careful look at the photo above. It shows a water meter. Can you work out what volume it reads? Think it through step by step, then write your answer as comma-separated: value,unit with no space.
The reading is 58329.6,gal
